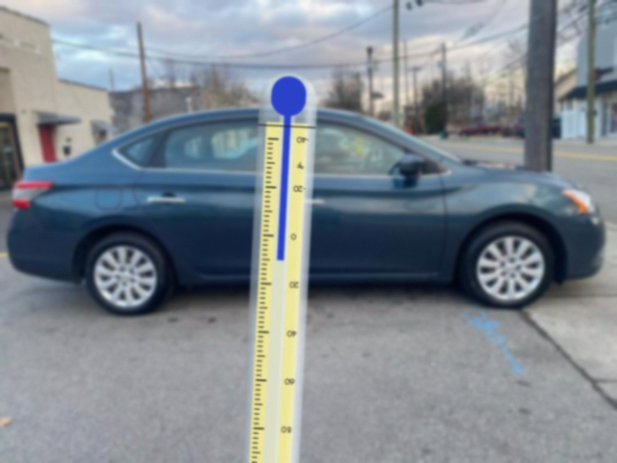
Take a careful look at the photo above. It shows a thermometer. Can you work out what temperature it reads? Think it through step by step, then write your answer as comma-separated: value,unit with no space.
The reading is 10,°F
